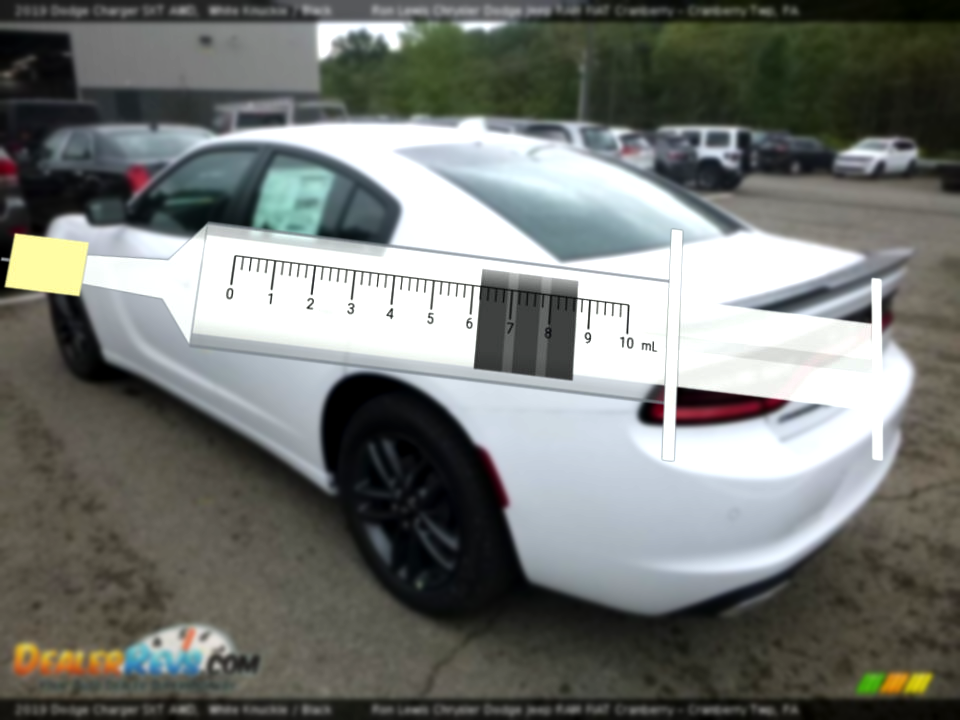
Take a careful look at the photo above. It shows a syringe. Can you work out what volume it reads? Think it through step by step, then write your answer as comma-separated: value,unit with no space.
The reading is 6.2,mL
